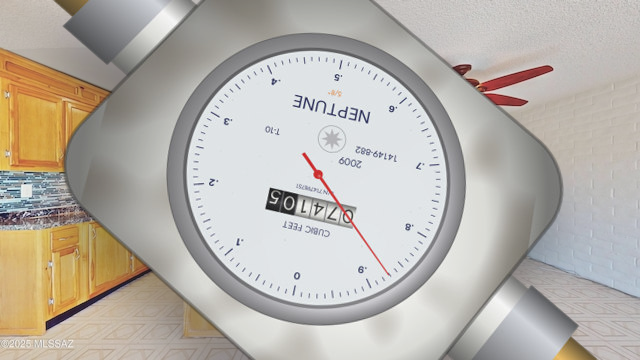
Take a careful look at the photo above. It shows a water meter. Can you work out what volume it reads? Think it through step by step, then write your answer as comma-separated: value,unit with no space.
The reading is 74104.87,ft³
